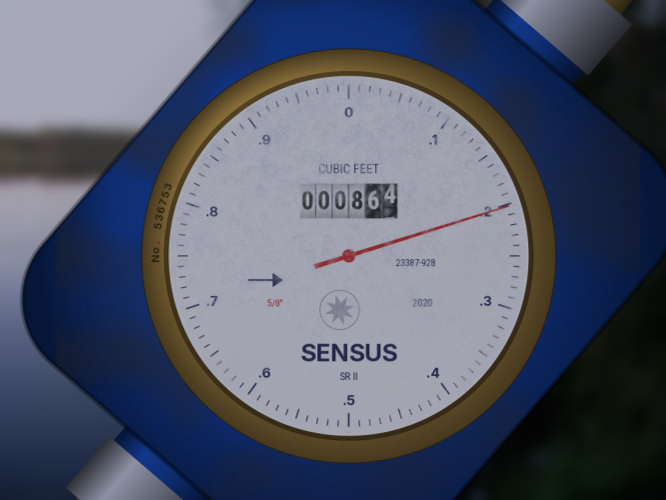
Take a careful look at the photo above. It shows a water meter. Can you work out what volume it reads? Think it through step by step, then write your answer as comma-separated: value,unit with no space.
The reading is 864.20,ft³
